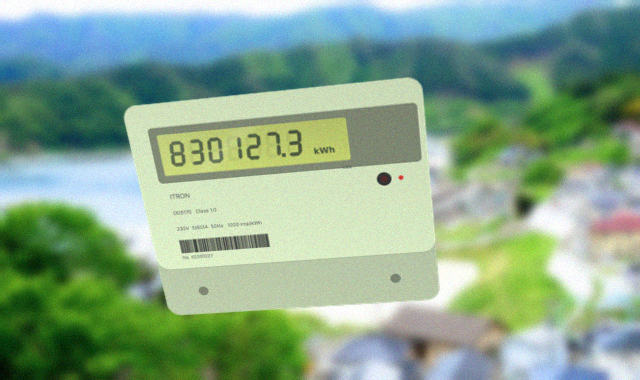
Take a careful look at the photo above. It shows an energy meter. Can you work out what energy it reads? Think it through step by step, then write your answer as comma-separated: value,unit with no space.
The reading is 830127.3,kWh
